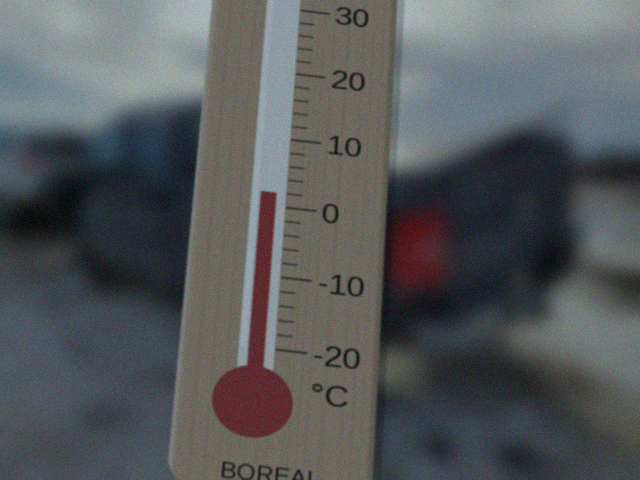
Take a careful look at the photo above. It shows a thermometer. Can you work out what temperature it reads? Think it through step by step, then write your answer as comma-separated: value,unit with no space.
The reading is 2,°C
